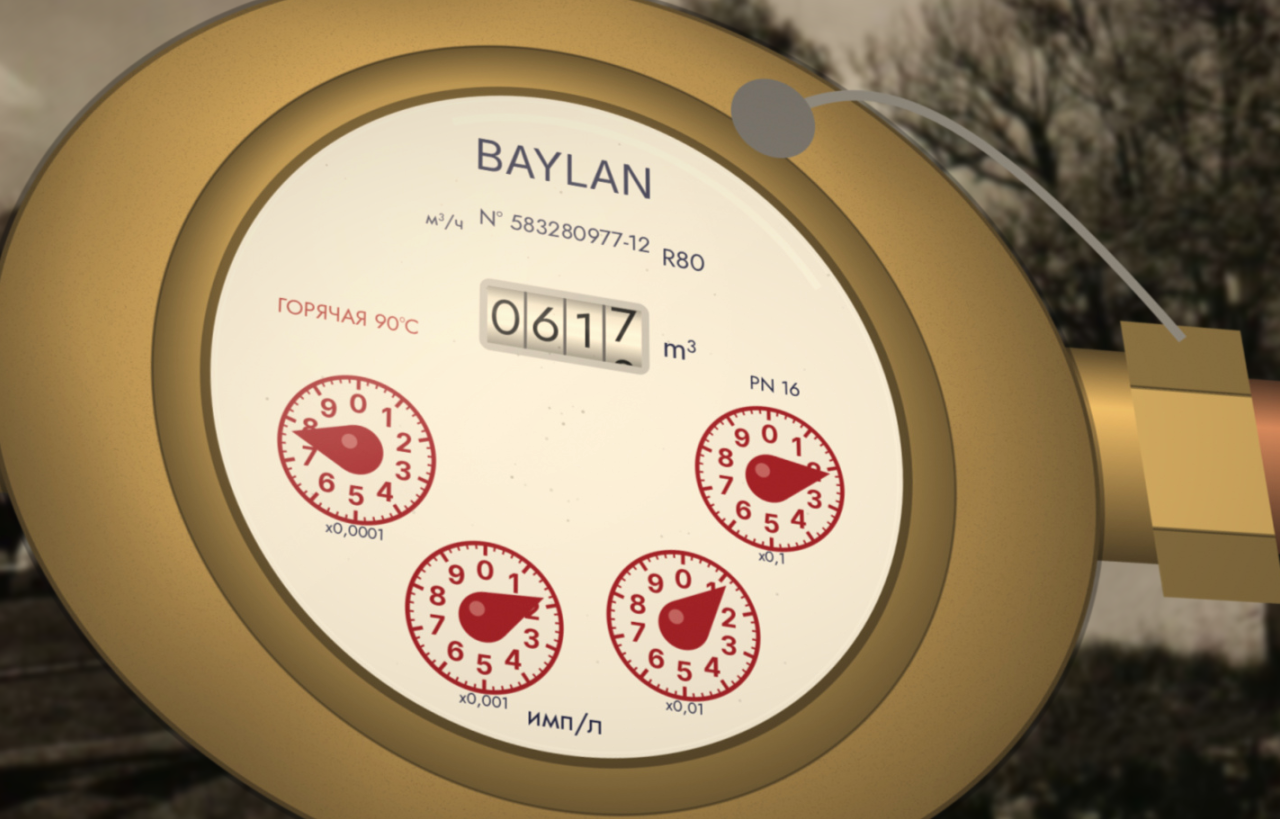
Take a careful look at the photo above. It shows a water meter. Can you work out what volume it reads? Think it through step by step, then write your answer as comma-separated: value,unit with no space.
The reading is 617.2117,m³
